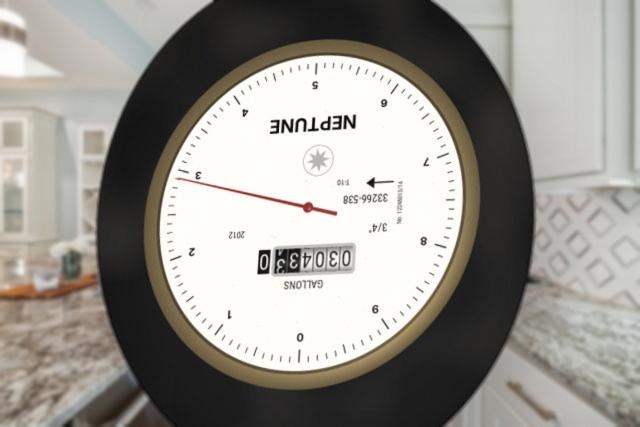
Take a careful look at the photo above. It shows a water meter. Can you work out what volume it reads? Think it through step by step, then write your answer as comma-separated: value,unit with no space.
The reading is 304332.9,gal
